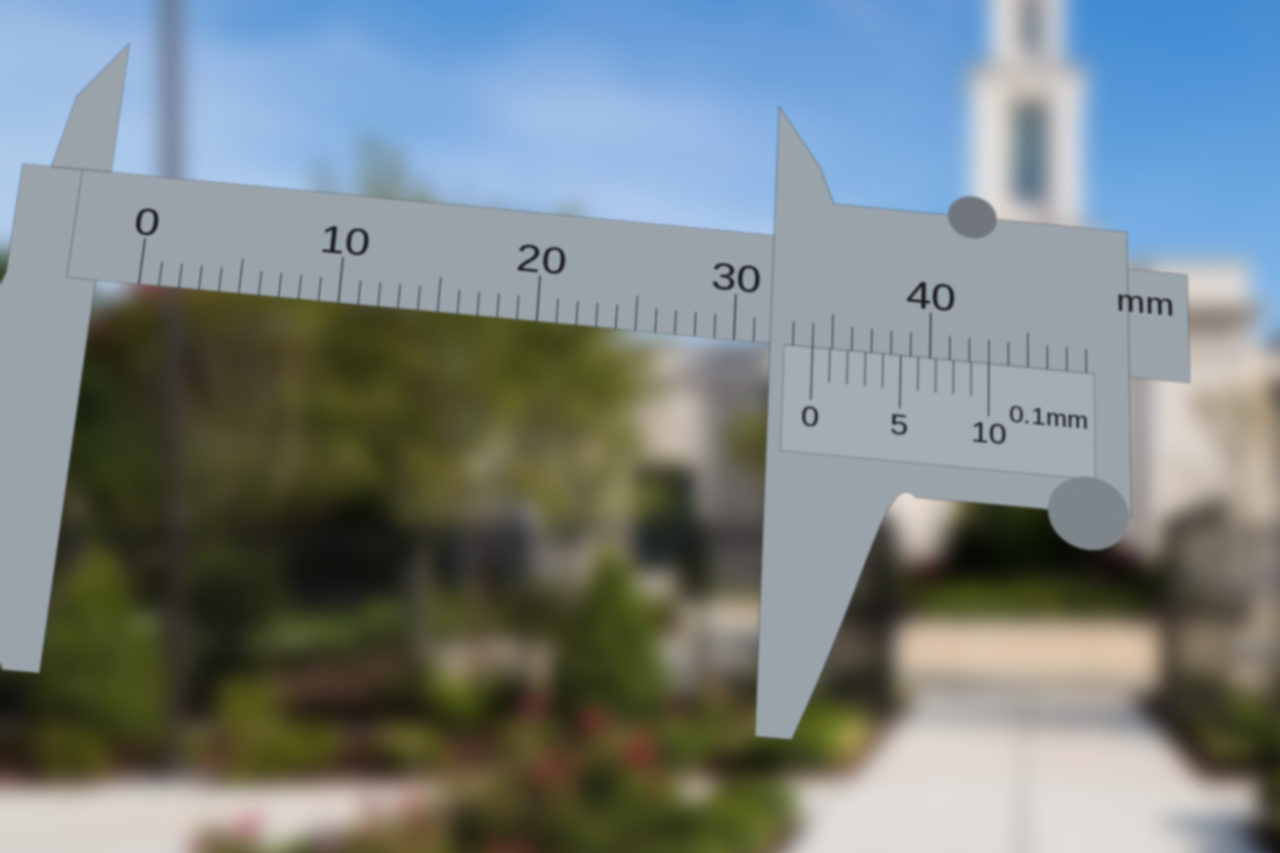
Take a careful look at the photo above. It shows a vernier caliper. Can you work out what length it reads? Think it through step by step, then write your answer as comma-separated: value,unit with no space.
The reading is 34.0,mm
